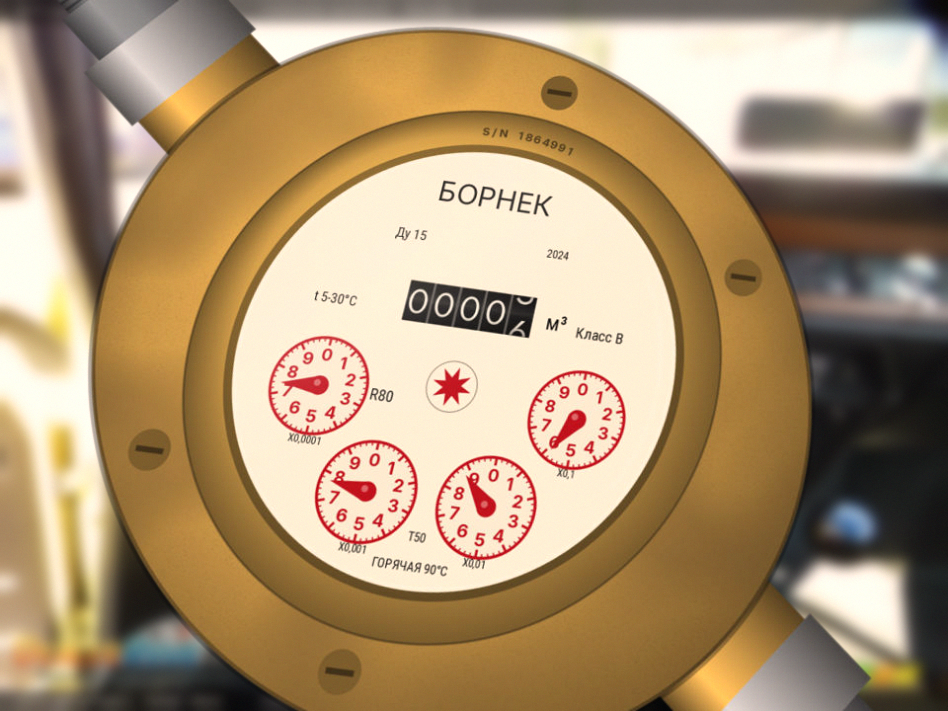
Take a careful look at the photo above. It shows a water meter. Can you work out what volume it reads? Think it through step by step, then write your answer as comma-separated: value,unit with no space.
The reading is 5.5877,m³
